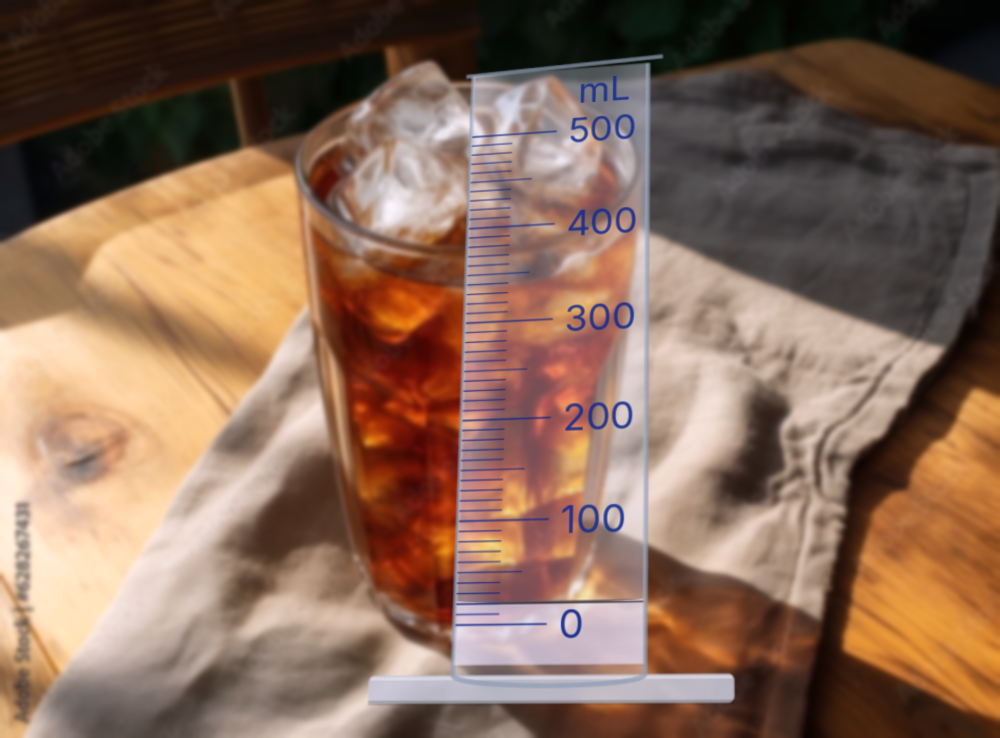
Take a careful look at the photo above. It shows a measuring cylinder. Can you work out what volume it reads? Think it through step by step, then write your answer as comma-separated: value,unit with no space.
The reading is 20,mL
